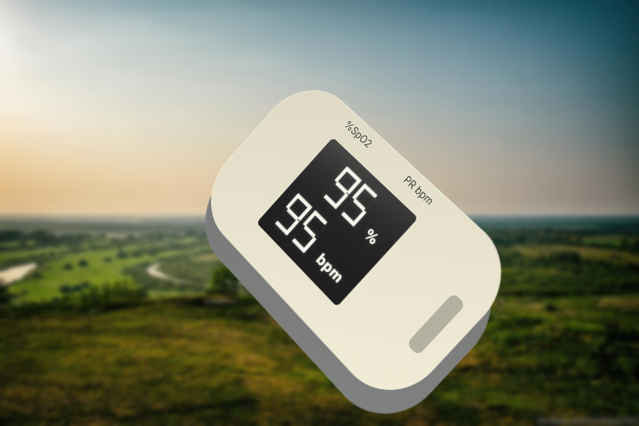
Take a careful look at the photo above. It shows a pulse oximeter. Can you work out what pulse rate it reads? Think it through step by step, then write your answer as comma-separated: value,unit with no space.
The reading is 95,bpm
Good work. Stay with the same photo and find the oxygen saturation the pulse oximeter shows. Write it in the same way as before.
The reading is 95,%
